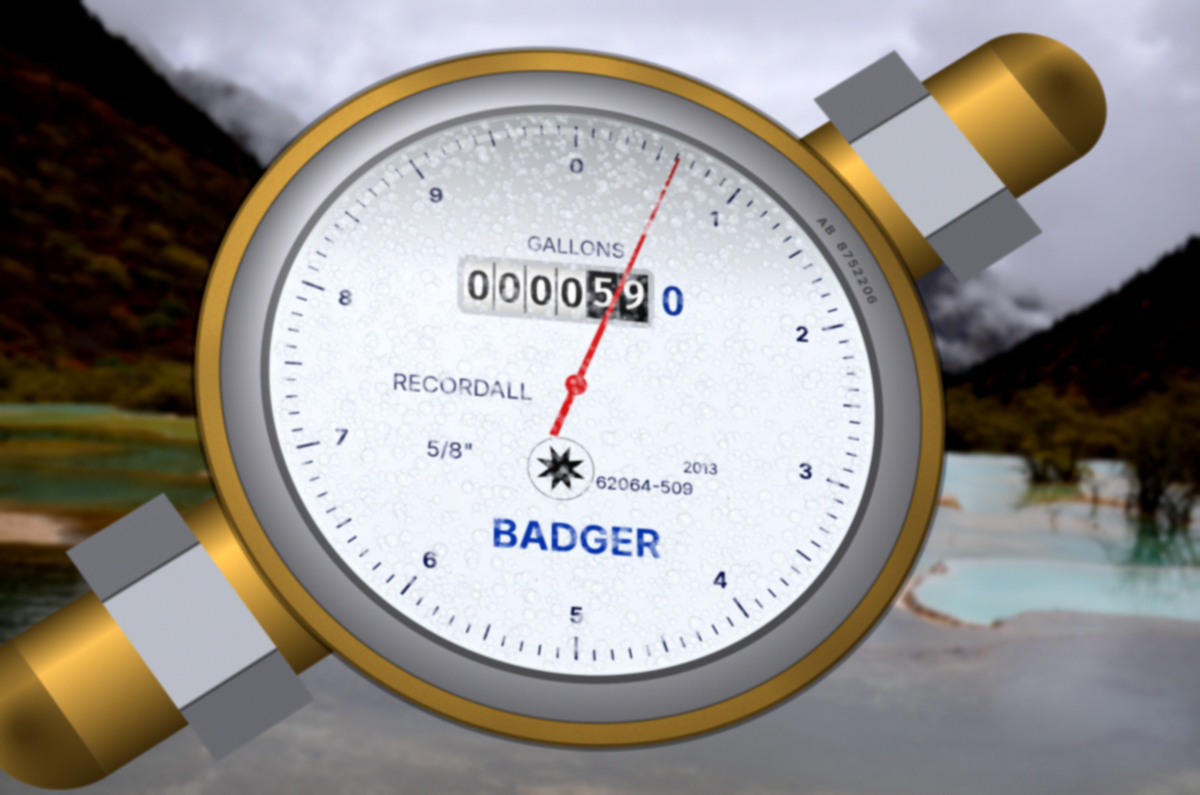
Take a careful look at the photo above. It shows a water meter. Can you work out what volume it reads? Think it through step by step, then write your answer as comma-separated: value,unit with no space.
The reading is 590.6,gal
